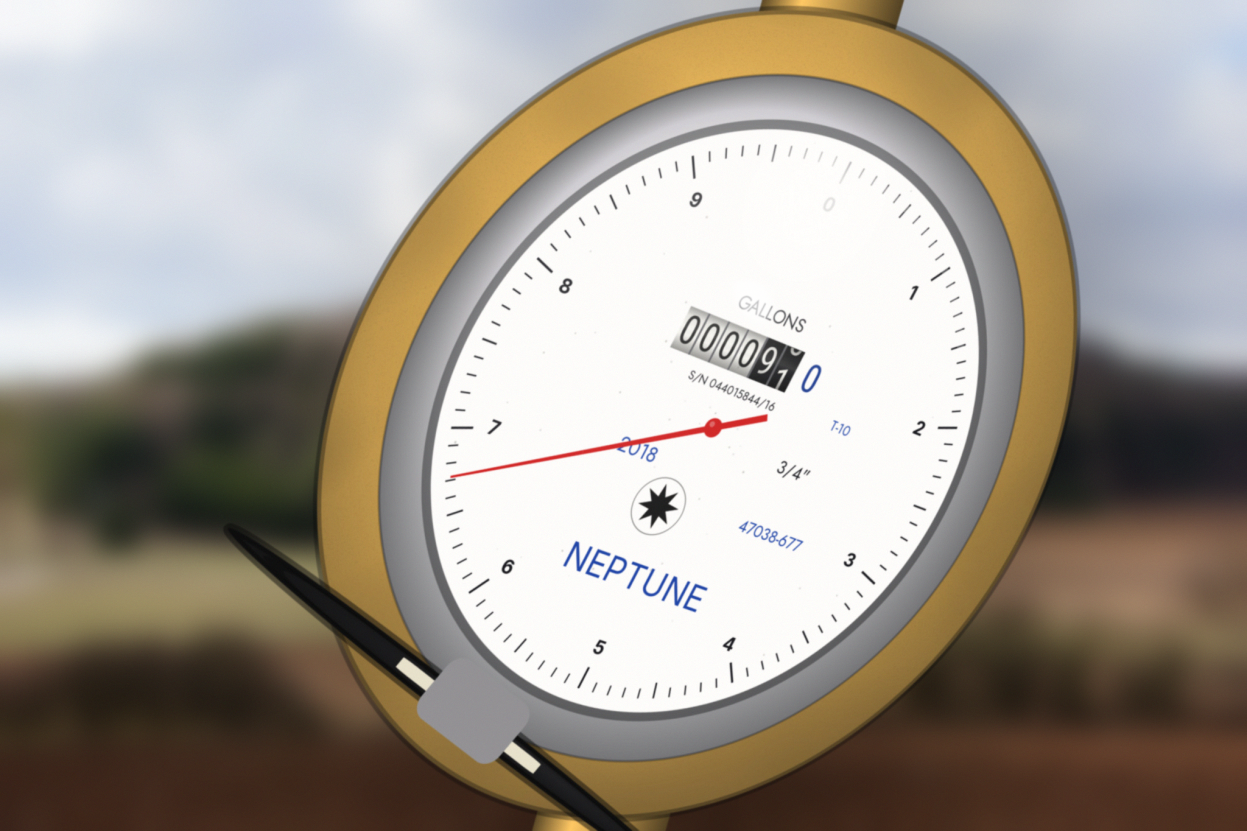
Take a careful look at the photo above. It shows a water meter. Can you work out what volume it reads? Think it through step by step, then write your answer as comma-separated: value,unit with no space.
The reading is 906.7,gal
